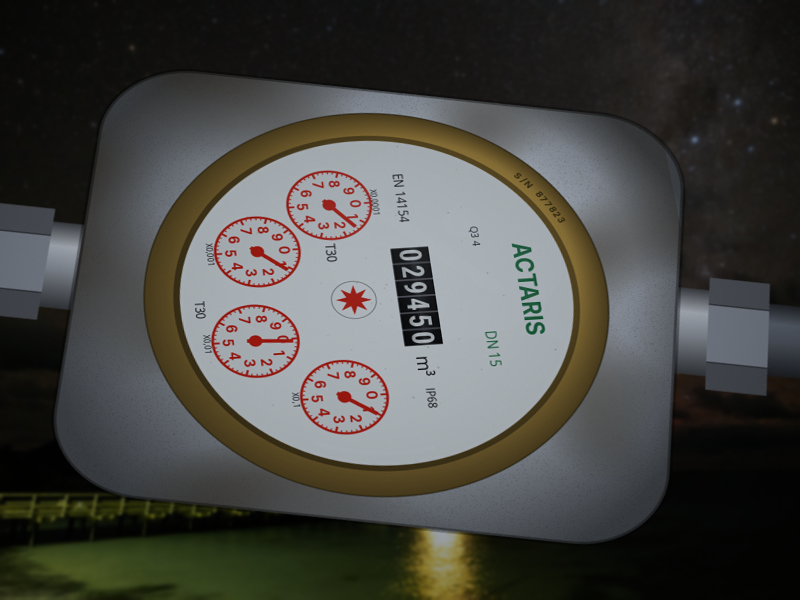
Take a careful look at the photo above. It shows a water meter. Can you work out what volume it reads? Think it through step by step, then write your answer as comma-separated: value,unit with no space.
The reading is 29450.1011,m³
